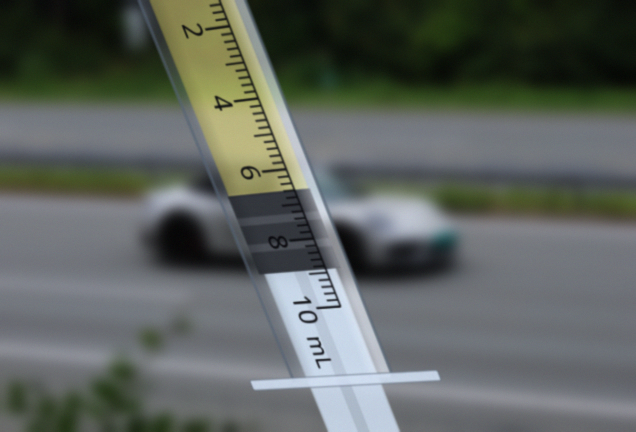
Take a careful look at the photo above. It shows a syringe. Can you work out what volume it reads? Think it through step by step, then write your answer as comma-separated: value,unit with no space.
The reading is 6.6,mL
